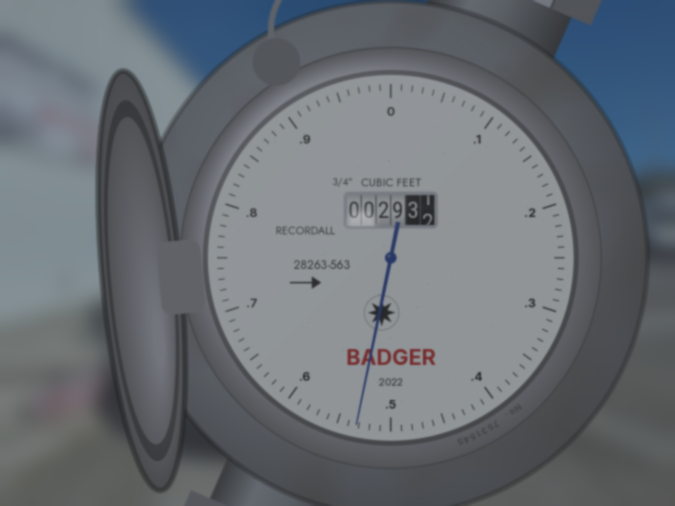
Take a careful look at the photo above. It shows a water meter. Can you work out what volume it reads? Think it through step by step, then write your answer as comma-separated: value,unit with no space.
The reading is 2931.53,ft³
